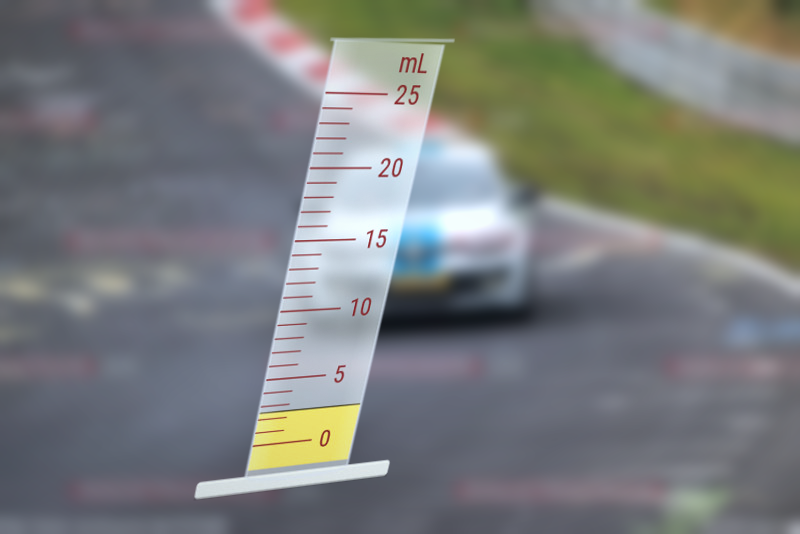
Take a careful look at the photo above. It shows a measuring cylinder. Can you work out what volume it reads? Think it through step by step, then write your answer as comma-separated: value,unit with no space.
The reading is 2.5,mL
